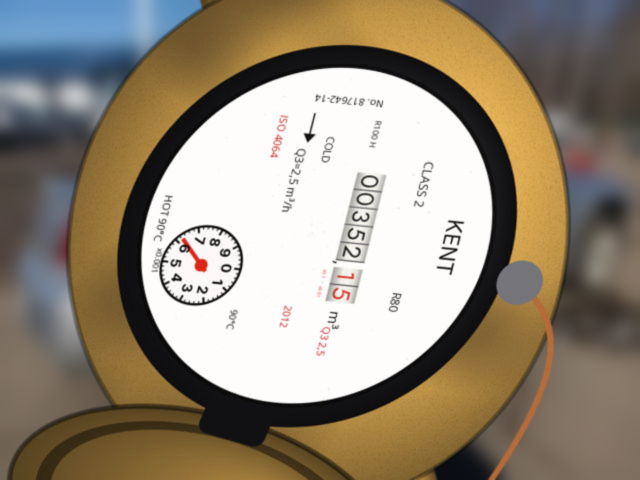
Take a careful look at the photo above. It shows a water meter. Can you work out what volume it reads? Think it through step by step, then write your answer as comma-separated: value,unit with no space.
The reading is 352.156,m³
